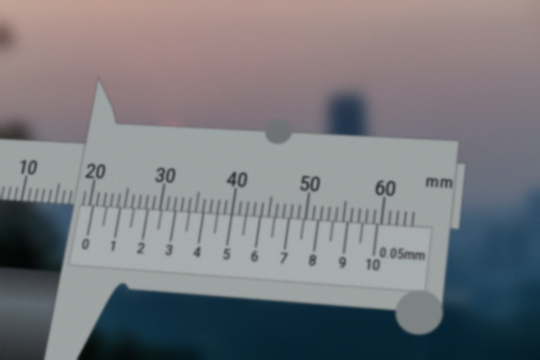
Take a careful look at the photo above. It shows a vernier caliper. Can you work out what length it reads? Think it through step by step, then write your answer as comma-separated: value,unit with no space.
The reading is 20.5,mm
